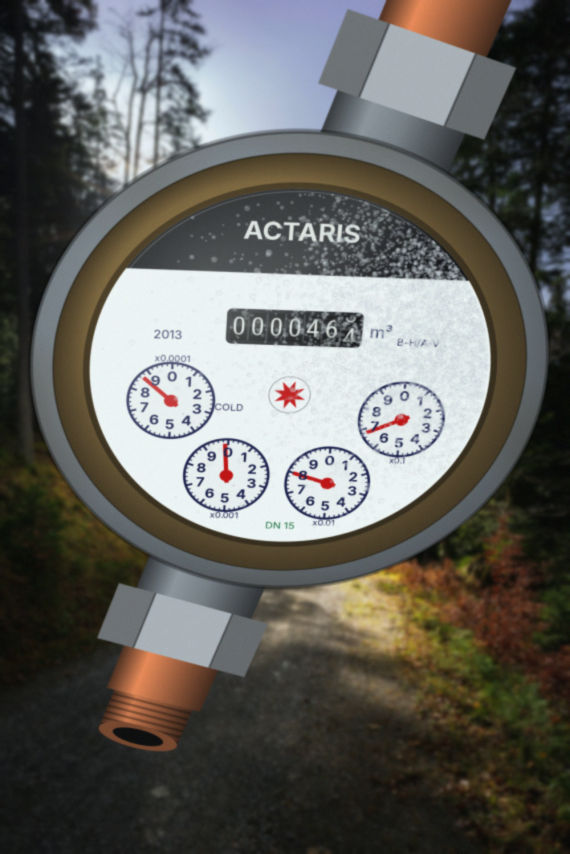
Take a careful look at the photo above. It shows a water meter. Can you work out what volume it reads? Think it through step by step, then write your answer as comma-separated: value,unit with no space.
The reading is 463.6798,m³
